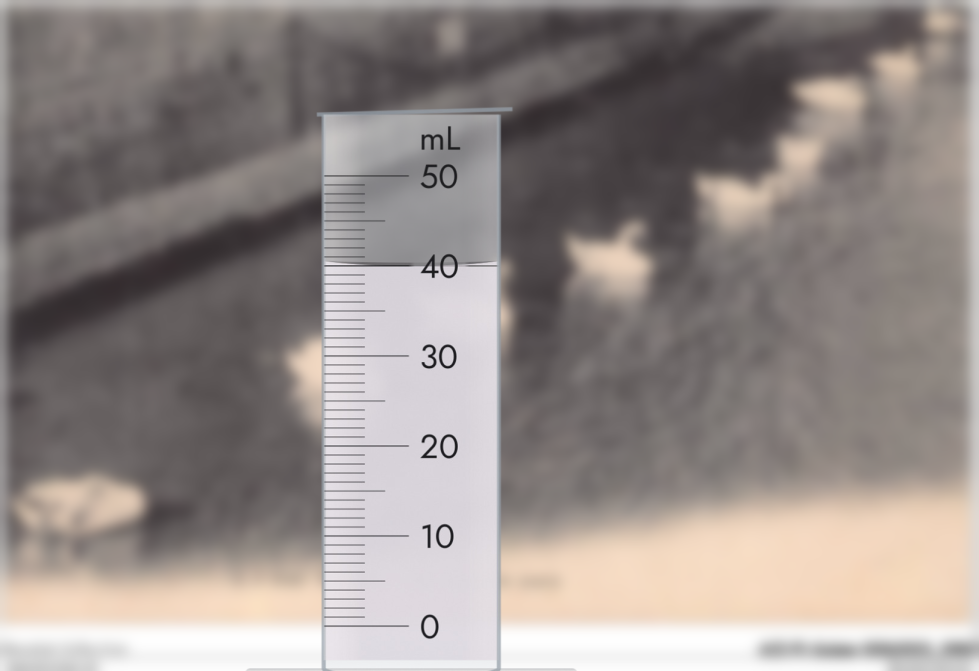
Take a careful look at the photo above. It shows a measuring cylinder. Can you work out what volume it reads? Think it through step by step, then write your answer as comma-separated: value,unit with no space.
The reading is 40,mL
